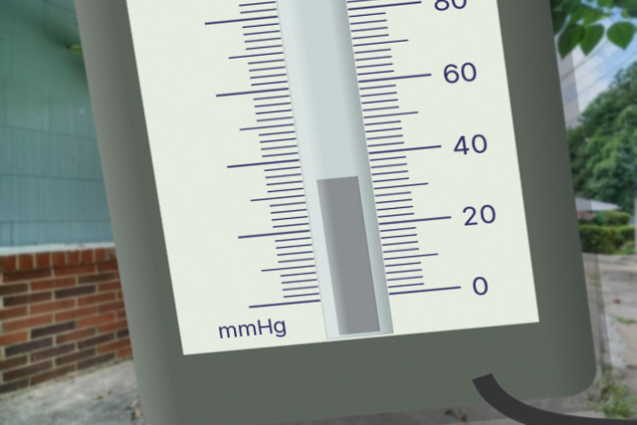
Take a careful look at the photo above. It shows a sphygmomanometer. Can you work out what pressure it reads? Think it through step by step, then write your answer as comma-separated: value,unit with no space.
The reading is 34,mmHg
